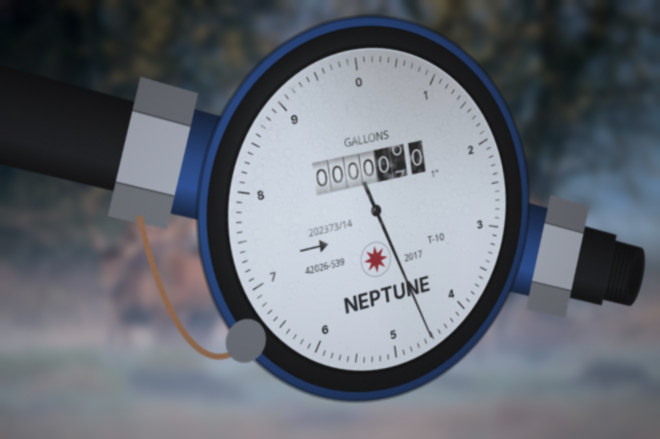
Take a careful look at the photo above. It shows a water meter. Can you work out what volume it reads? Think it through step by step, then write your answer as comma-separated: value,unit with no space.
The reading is 64.5,gal
